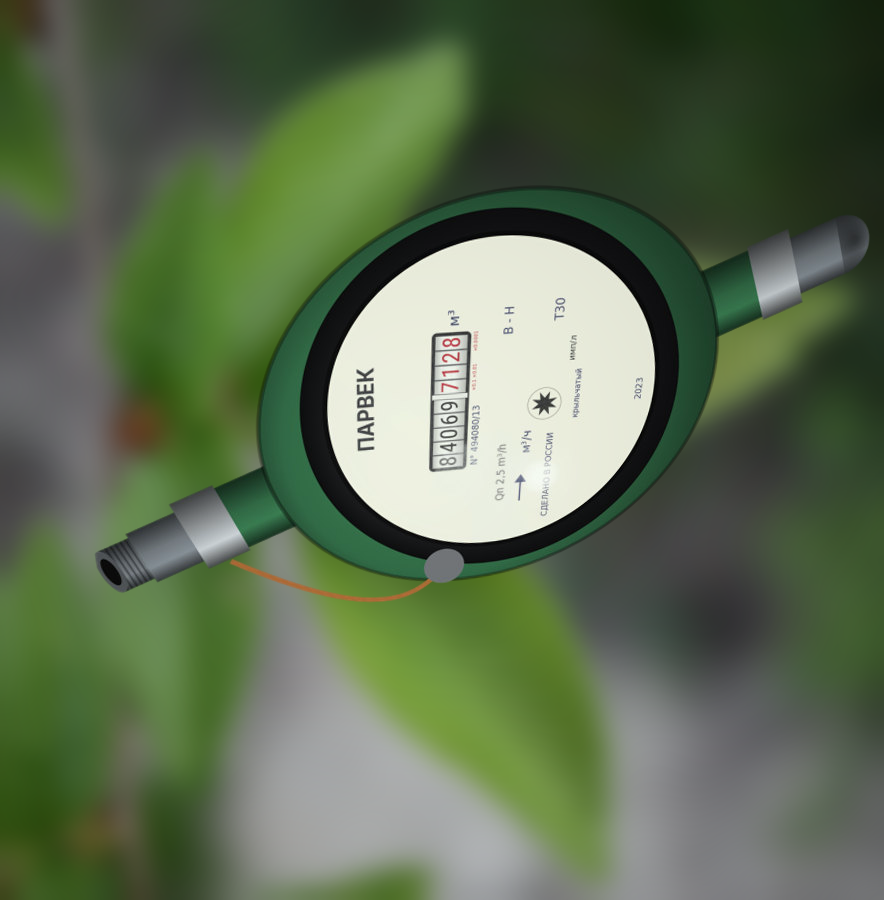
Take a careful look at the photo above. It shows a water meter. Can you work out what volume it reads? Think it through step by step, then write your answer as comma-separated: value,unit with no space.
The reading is 84069.7128,m³
